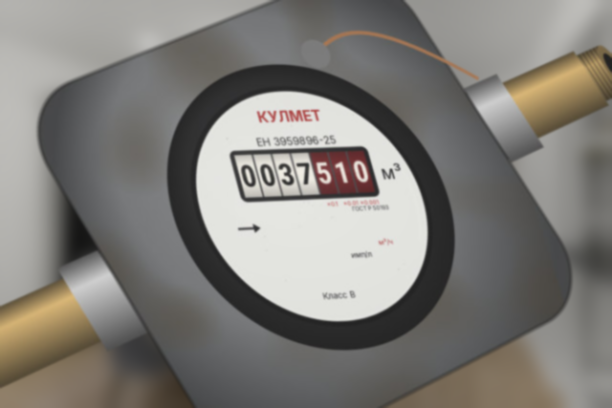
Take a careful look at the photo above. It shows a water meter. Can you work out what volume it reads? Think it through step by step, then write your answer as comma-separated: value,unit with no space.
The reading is 37.510,m³
